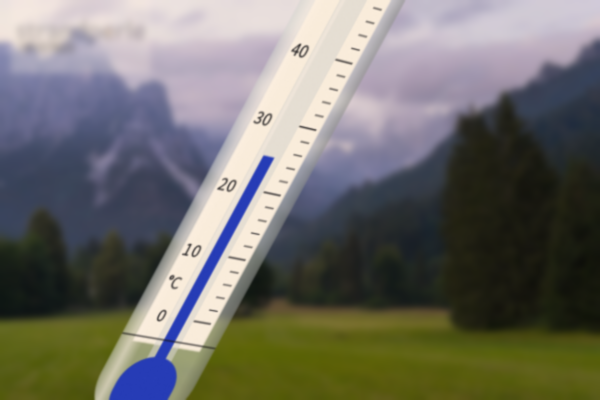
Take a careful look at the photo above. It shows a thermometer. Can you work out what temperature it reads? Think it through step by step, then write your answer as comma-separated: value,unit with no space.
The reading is 25,°C
